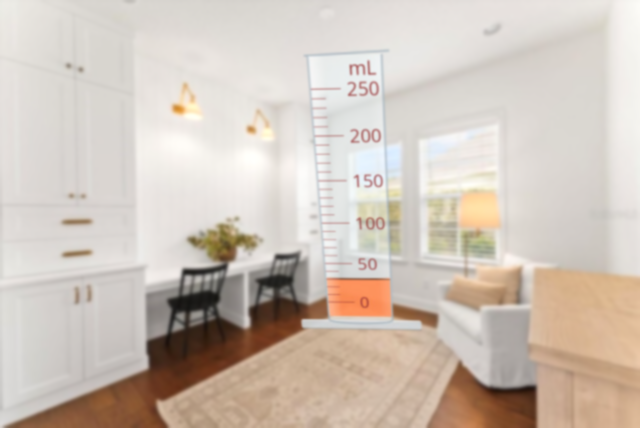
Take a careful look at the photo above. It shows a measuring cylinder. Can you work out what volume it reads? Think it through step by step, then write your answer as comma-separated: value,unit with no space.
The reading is 30,mL
